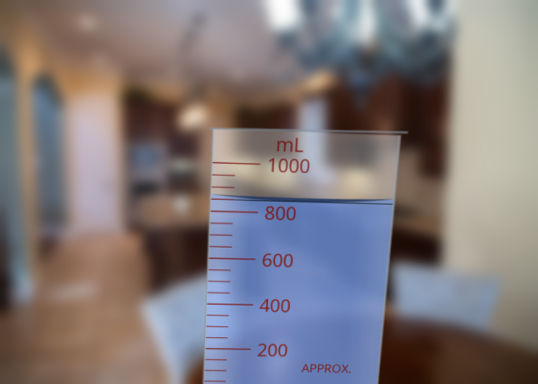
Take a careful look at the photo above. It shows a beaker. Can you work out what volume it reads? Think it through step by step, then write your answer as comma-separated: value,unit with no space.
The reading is 850,mL
